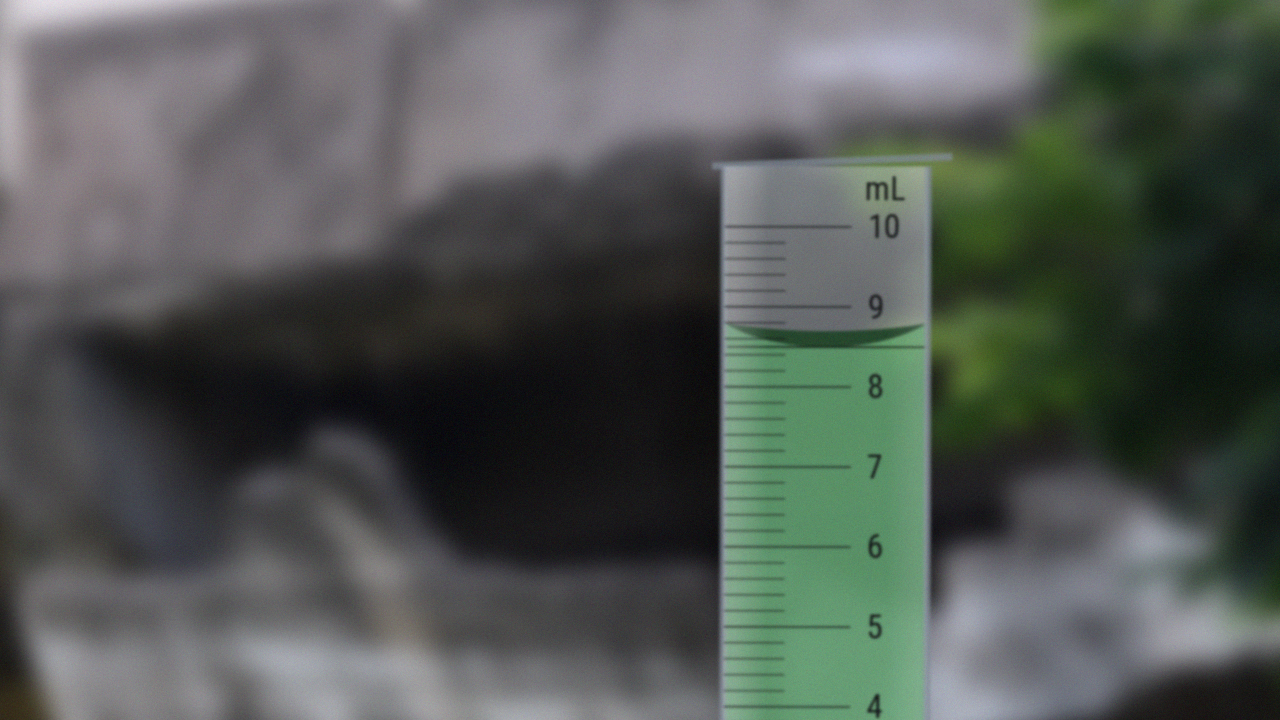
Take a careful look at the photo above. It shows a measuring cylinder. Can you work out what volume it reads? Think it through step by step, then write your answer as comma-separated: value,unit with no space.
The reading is 8.5,mL
